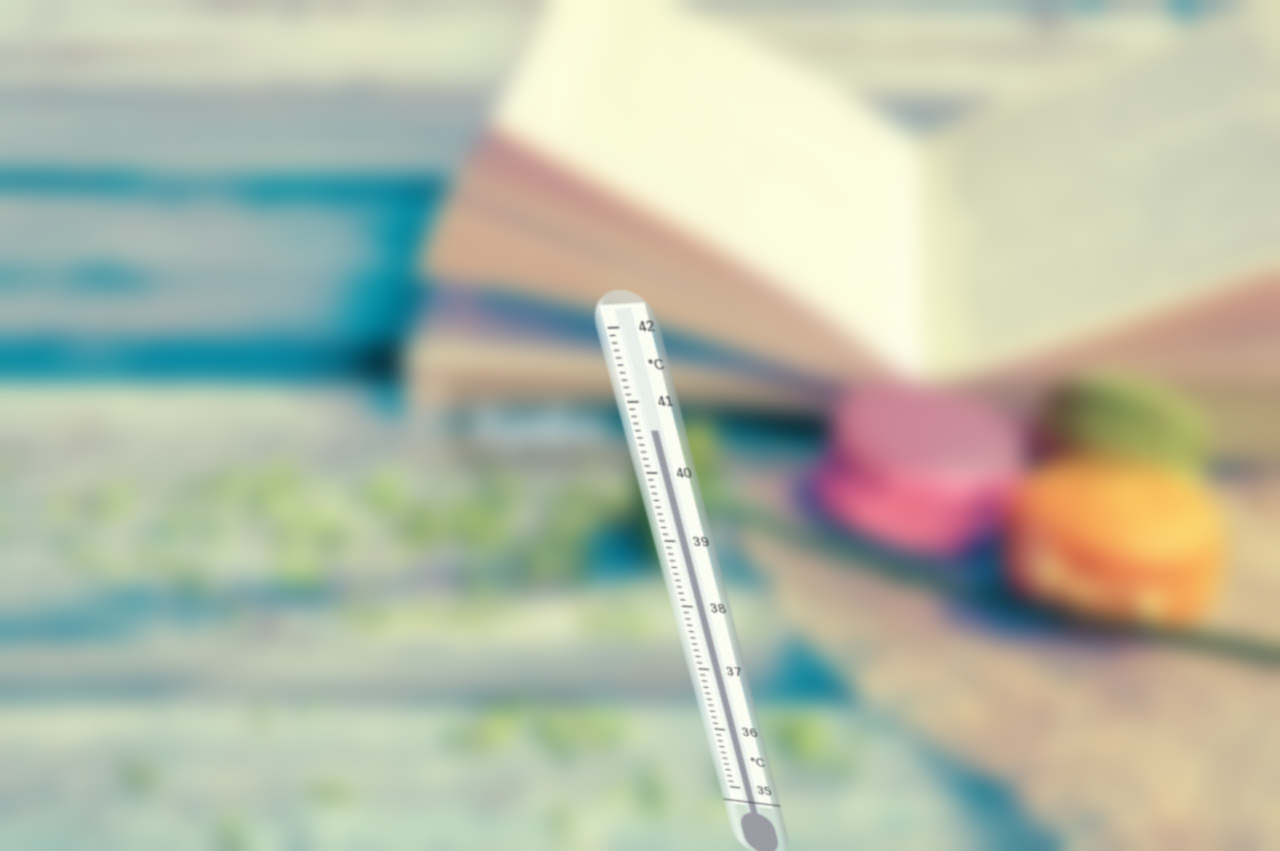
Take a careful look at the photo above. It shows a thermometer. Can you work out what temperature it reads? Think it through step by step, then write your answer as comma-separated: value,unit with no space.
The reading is 40.6,°C
